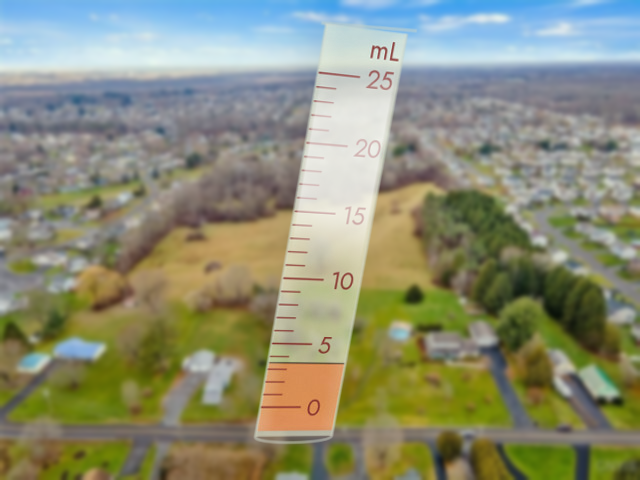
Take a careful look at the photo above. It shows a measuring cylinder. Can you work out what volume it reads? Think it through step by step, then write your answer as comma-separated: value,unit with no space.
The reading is 3.5,mL
